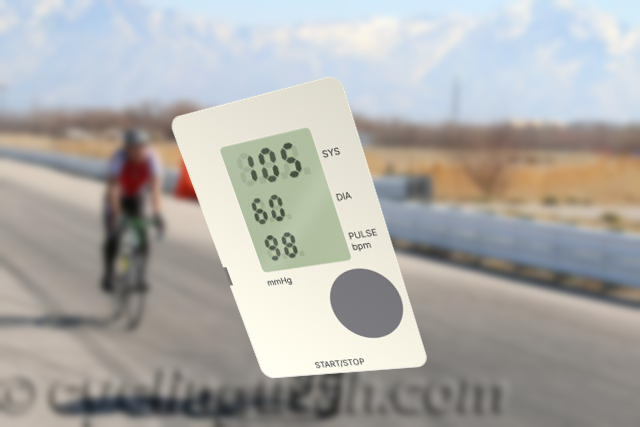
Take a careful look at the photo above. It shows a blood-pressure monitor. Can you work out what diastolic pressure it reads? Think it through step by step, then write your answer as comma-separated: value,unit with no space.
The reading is 60,mmHg
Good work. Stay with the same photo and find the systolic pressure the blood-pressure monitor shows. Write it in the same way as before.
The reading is 105,mmHg
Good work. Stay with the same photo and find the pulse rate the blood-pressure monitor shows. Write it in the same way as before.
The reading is 98,bpm
